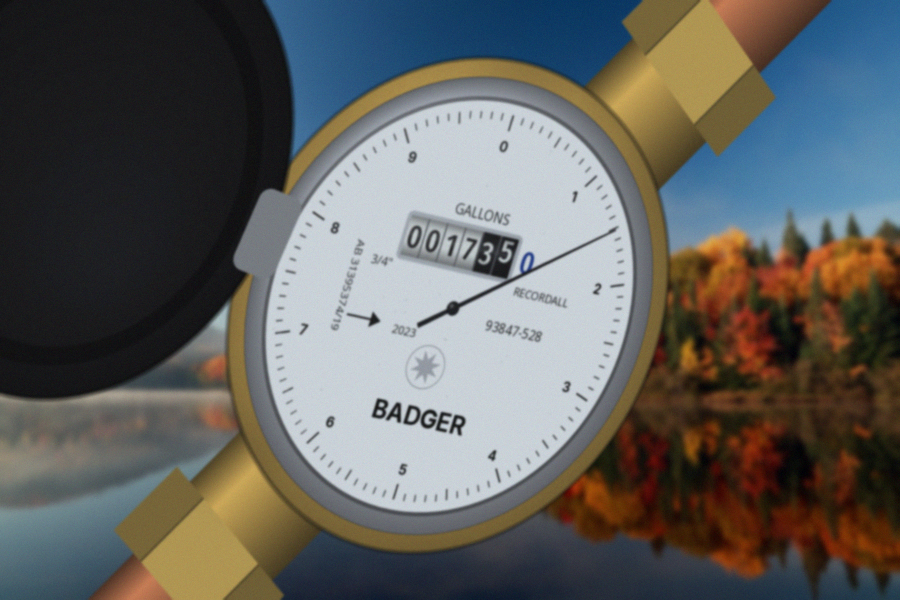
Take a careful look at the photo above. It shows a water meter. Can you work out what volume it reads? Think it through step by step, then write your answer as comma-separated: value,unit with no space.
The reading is 17351.5,gal
